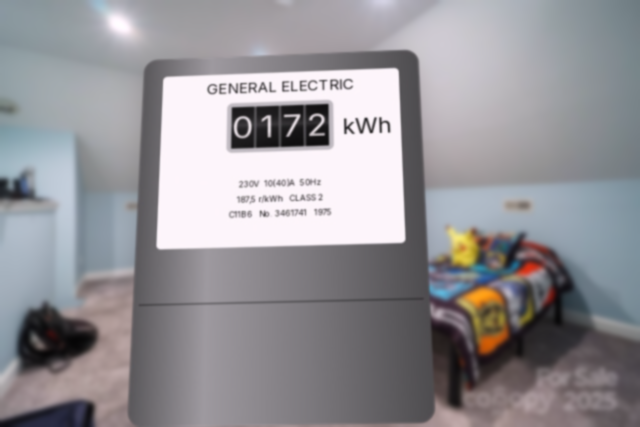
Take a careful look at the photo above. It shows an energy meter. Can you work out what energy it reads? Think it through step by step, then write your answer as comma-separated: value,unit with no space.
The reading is 172,kWh
